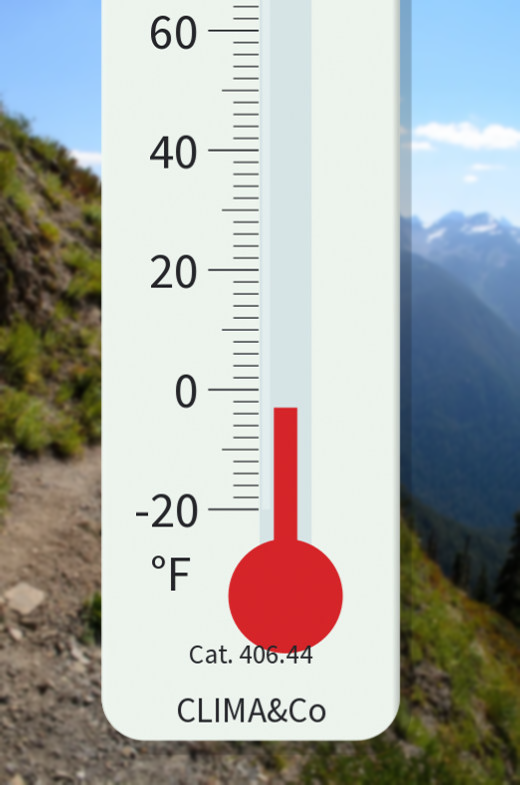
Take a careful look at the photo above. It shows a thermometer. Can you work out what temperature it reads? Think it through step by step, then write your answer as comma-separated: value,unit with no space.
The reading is -3,°F
